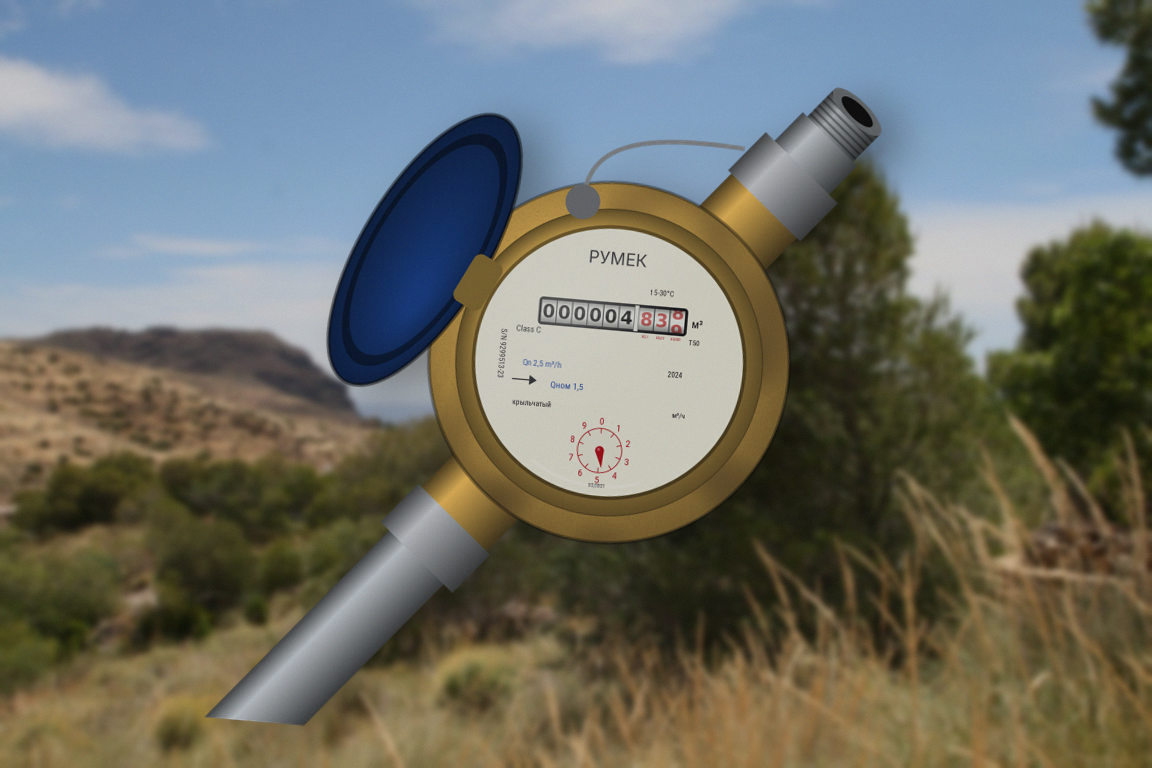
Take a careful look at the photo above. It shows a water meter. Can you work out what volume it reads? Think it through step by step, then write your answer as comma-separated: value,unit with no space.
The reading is 4.8384,m³
